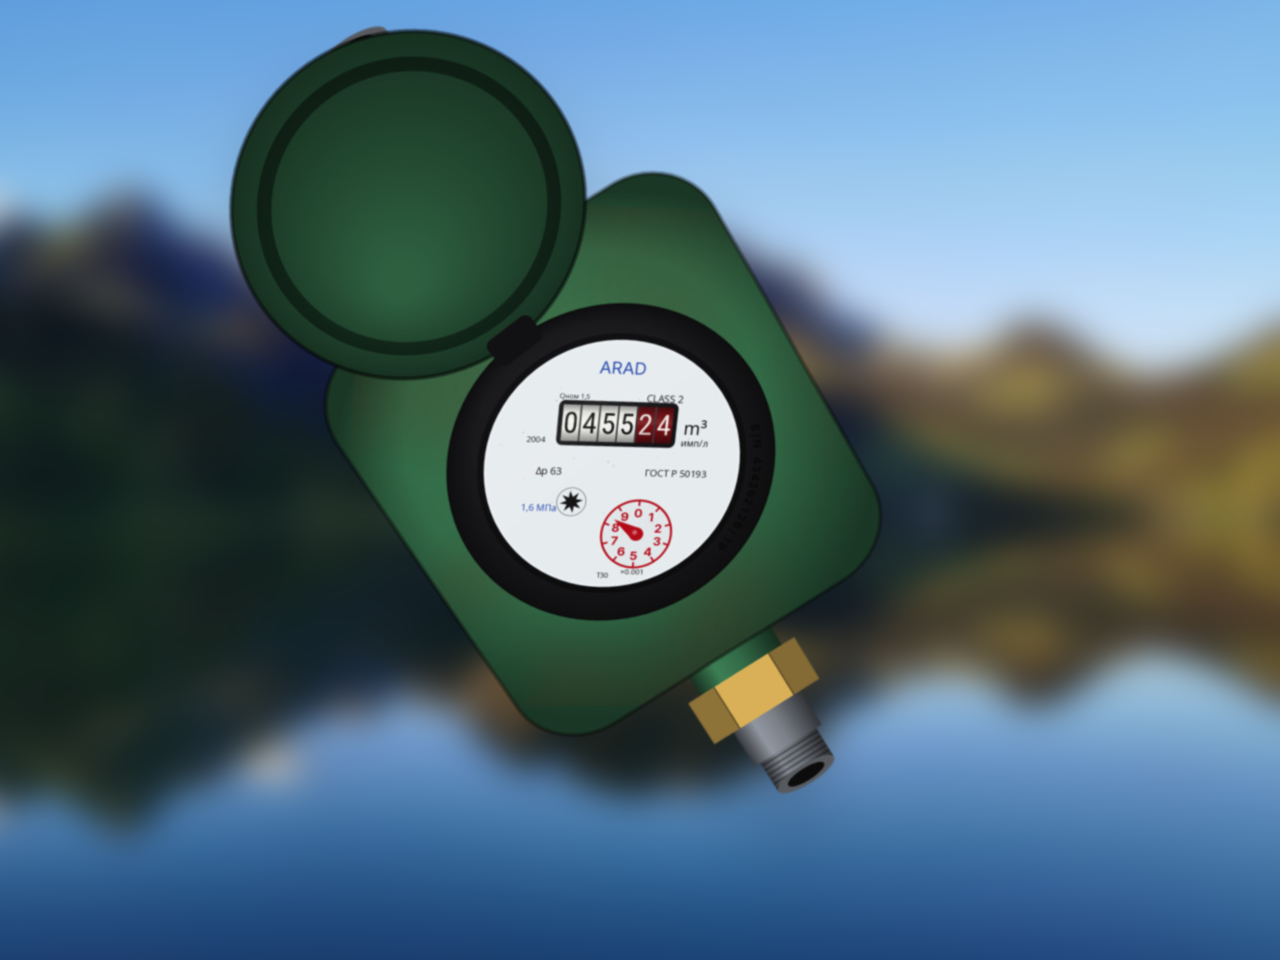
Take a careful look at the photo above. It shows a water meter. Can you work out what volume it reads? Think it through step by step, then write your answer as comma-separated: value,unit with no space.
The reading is 455.248,m³
